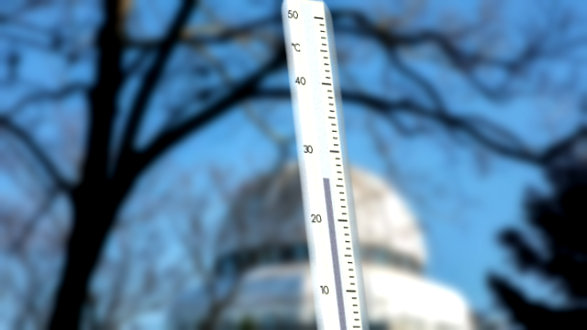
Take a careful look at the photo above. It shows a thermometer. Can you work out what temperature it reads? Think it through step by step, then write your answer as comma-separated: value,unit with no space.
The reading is 26,°C
